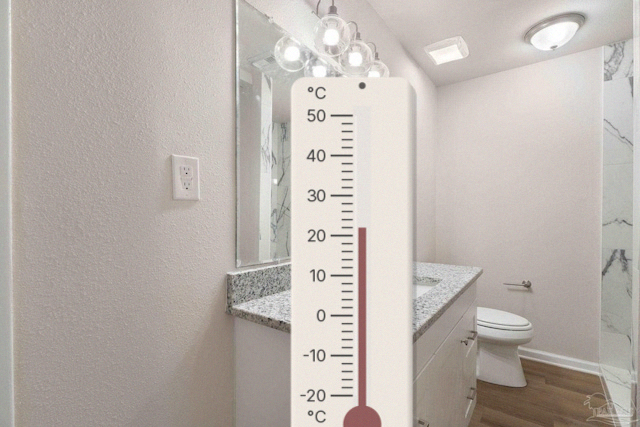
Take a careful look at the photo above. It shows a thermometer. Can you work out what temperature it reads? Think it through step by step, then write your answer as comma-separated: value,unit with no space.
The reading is 22,°C
